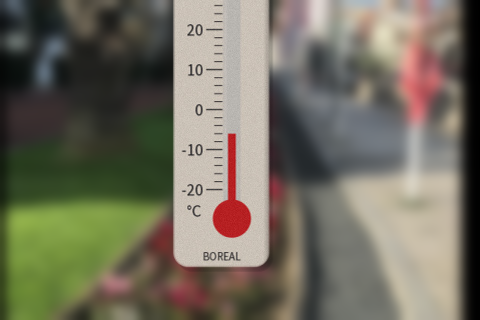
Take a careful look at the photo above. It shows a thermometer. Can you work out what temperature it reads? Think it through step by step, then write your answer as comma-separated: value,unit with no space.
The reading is -6,°C
